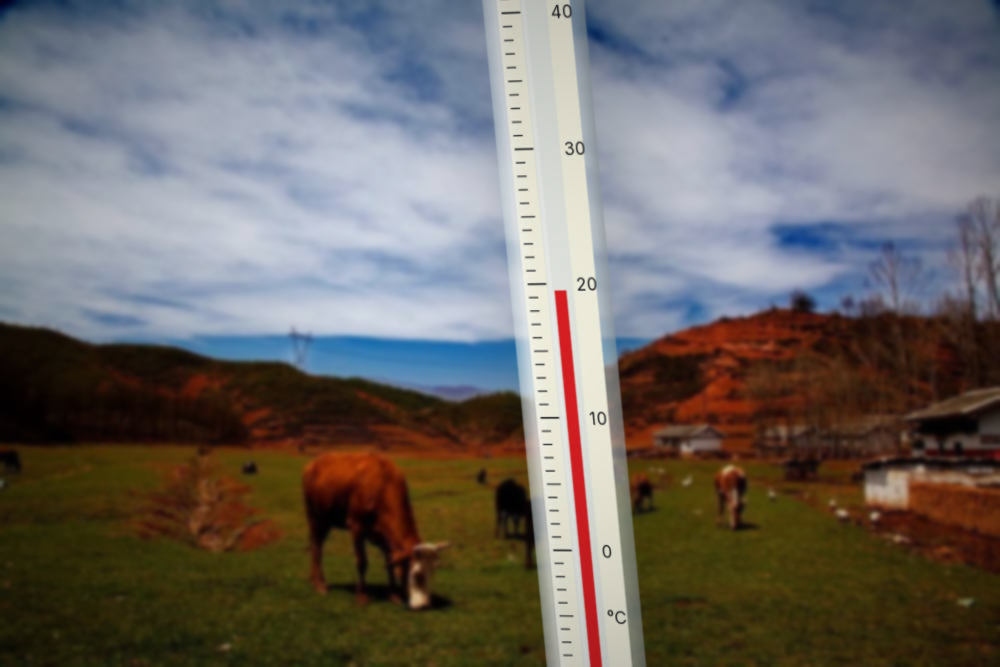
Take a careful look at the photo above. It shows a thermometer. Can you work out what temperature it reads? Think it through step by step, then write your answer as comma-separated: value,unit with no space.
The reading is 19.5,°C
